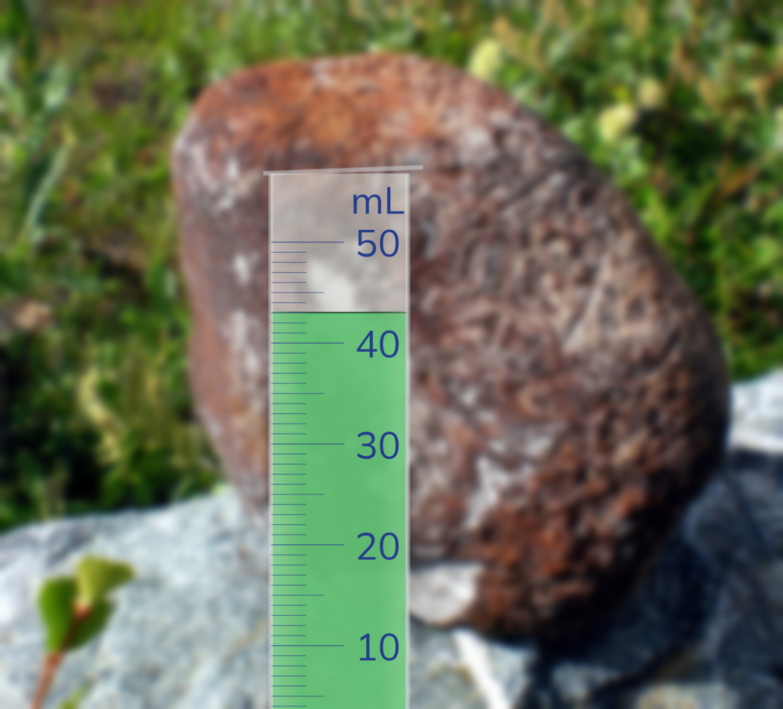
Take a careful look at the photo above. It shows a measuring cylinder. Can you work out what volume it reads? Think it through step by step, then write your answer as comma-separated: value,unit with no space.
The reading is 43,mL
